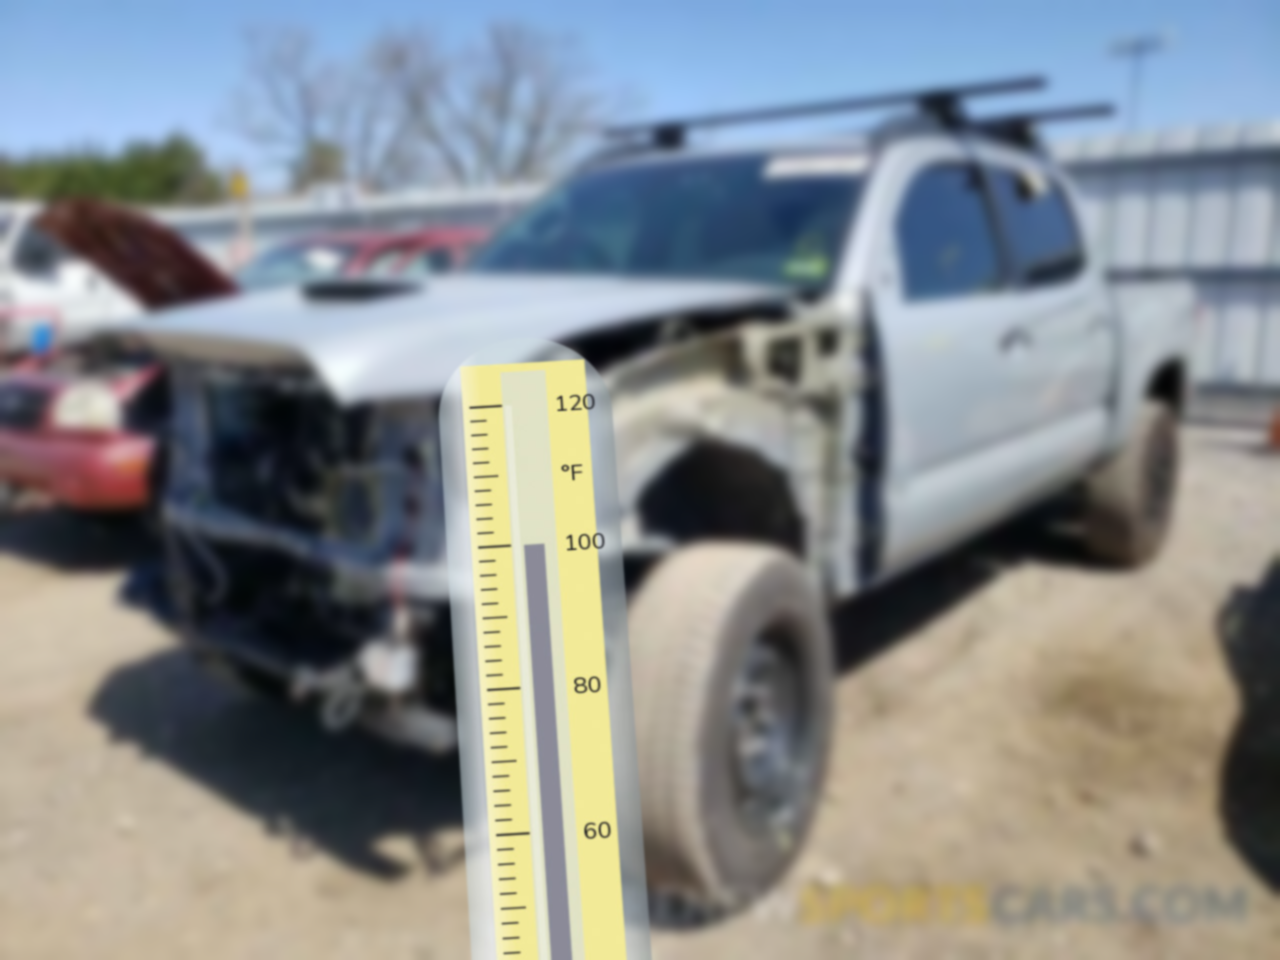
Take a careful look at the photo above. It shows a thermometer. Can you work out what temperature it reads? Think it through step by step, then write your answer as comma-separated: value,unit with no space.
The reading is 100,°F
